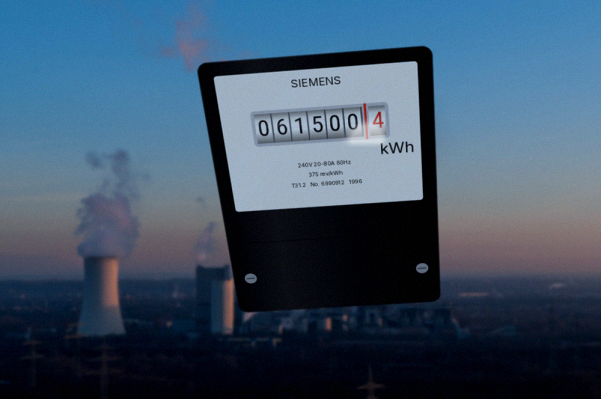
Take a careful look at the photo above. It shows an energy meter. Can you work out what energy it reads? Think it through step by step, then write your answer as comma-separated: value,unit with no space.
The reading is 61500.4,kWh
